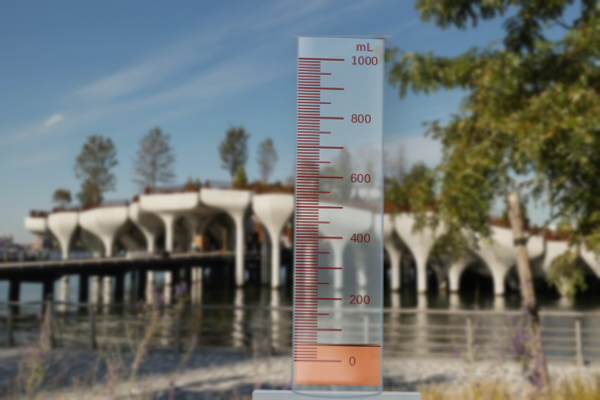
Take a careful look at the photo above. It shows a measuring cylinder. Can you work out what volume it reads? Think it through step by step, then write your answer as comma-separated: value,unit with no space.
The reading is 50,mL
